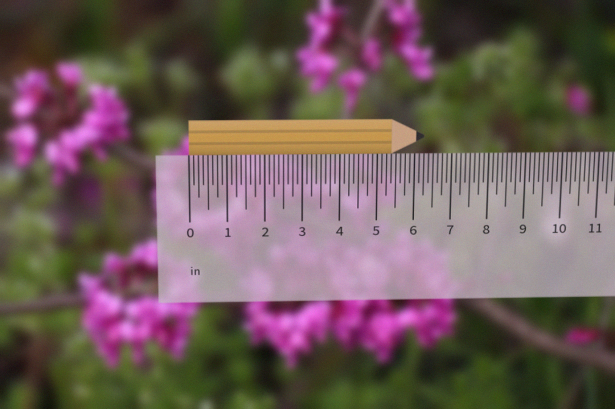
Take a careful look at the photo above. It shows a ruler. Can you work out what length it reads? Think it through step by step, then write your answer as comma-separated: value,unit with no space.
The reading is 6.25,in
